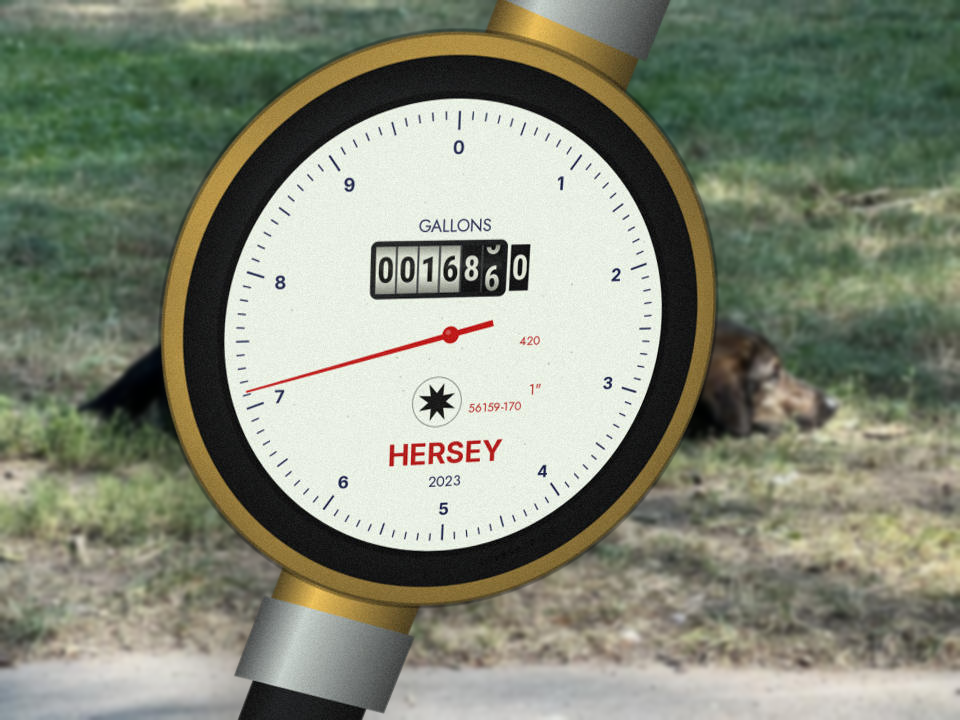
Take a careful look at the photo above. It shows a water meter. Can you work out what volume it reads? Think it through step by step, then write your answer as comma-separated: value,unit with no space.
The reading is 16857.1,gal
